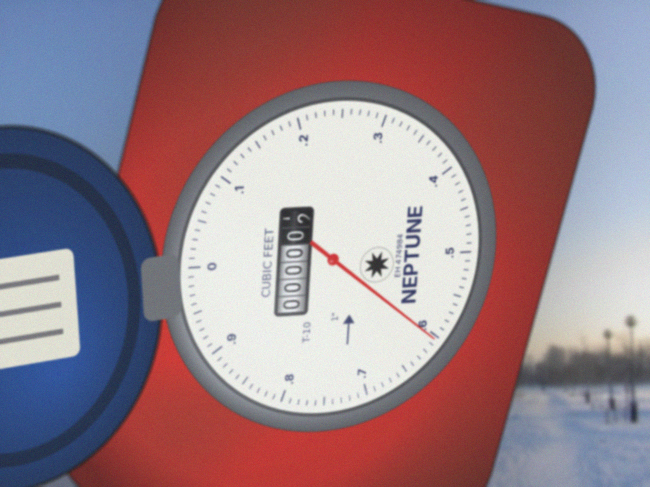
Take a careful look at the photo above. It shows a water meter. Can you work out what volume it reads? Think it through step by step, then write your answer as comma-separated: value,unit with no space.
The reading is 1.60,ft³
